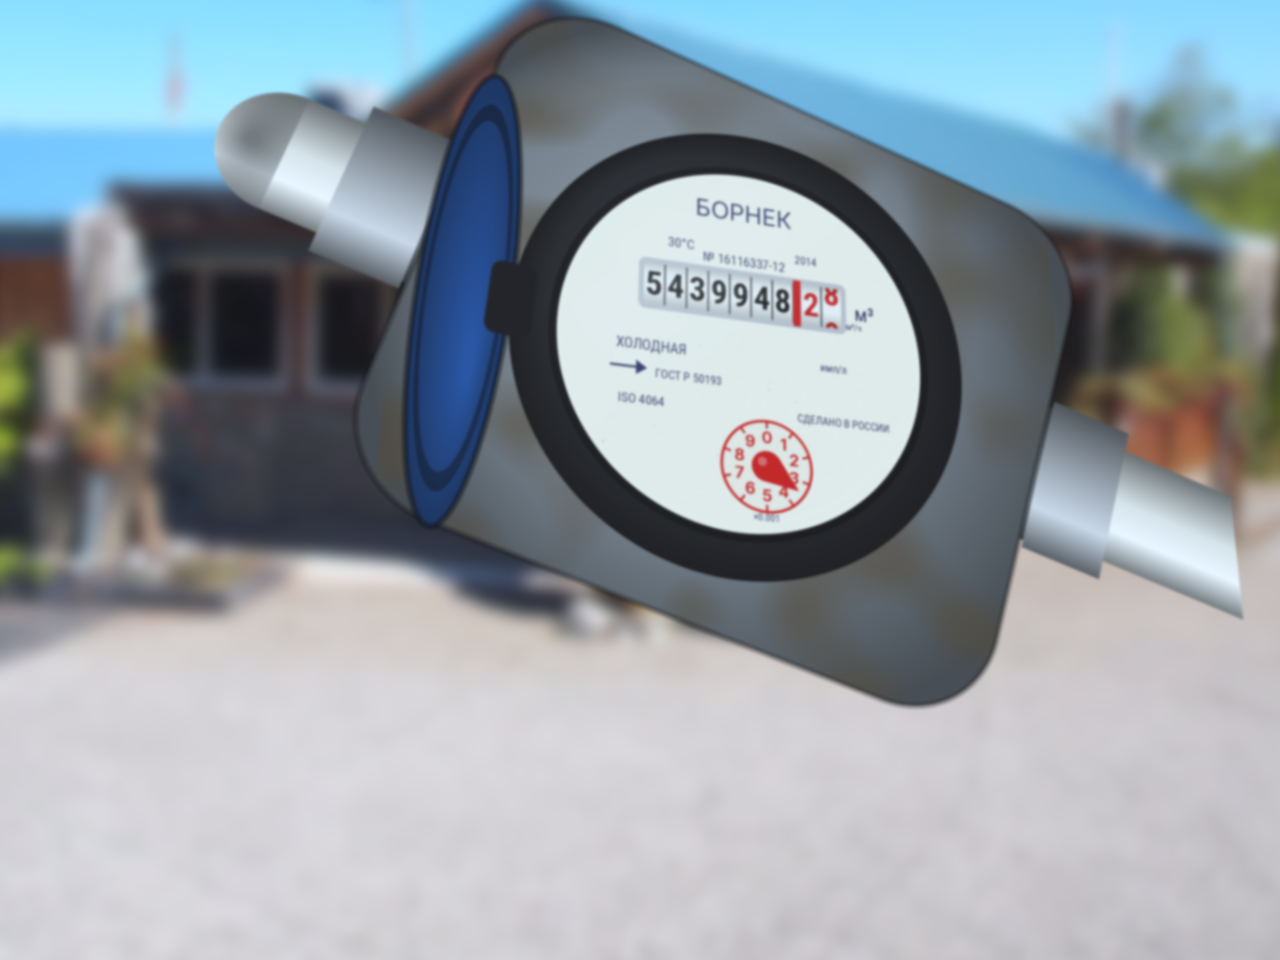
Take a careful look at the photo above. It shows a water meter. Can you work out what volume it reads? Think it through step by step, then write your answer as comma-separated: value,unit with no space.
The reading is 5439948.283,m³
